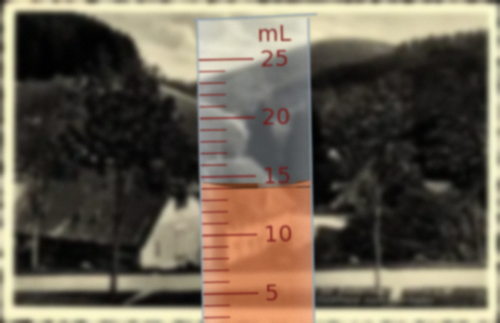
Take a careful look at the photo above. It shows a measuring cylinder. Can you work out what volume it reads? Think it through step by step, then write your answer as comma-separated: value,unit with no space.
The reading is 14,mL
